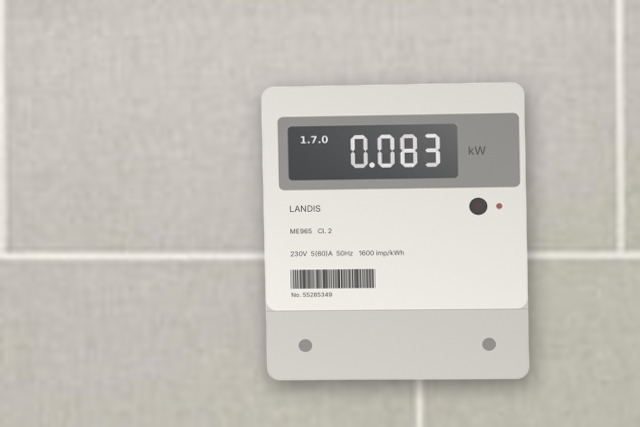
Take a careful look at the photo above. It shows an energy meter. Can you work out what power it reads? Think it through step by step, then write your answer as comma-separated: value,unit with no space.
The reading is 0.083,kW
